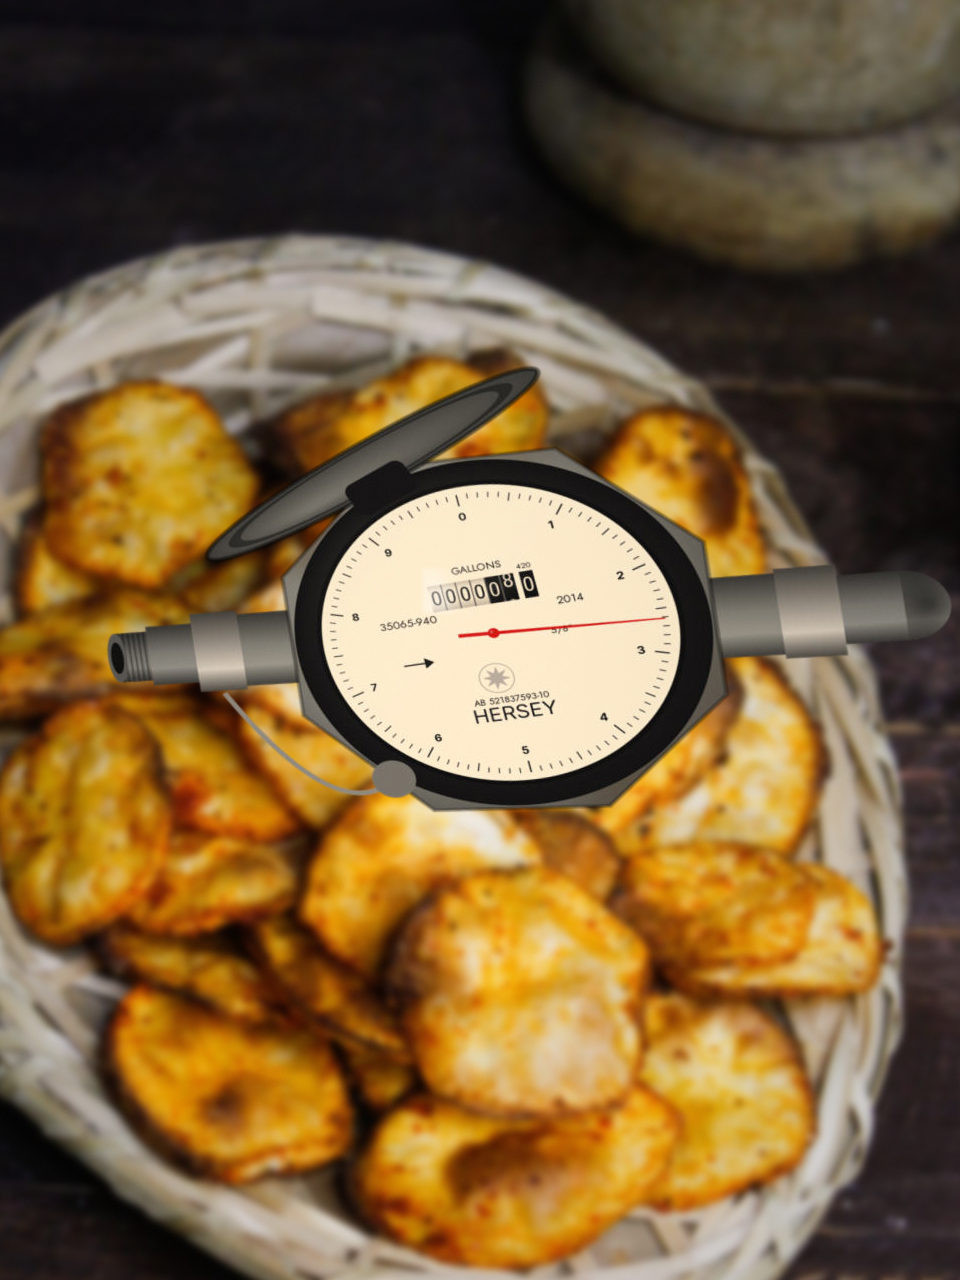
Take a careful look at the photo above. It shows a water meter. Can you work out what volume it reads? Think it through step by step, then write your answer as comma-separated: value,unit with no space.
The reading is 82.6,gal
